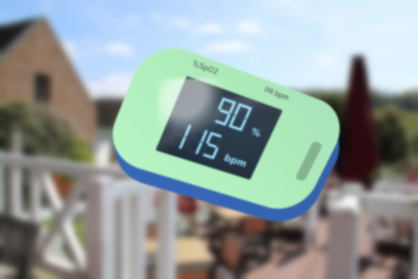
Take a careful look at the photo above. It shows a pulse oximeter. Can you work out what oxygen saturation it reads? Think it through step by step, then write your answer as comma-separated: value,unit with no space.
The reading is 90,%
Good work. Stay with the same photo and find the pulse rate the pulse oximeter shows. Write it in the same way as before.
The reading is 115,bpm
